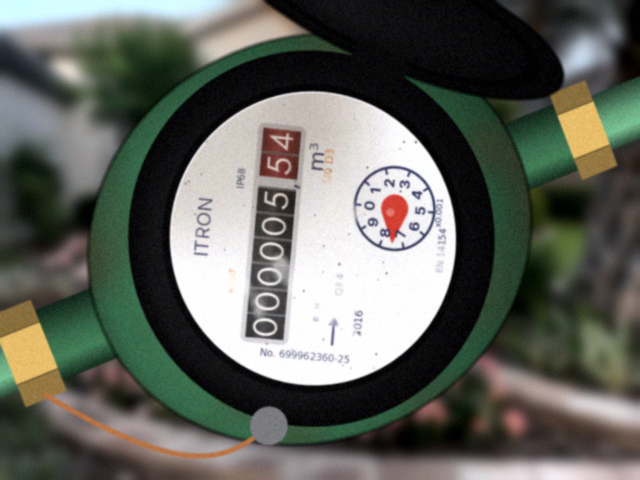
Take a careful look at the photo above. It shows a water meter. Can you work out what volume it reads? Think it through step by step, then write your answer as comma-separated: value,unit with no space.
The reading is 5.547,m³
